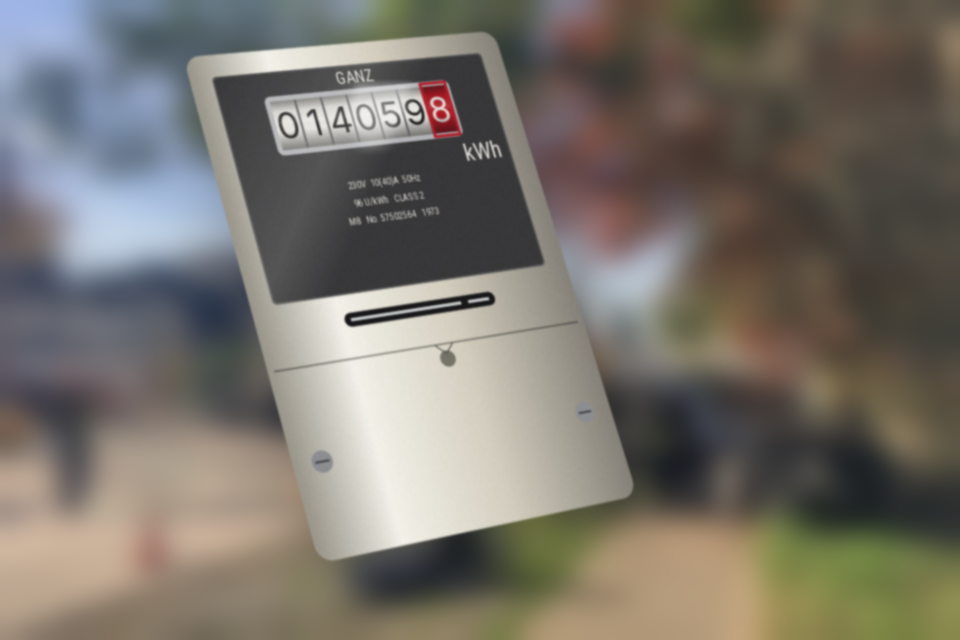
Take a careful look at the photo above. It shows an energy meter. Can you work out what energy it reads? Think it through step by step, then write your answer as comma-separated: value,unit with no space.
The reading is 14059.8,kWh
